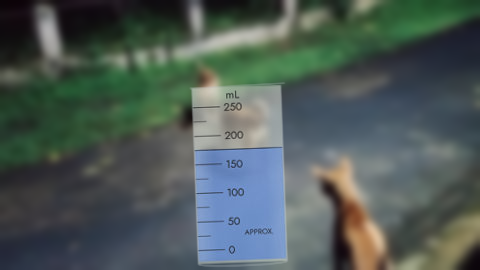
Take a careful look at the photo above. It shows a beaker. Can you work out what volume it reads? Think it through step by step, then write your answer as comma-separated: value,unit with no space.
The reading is 175,mL
